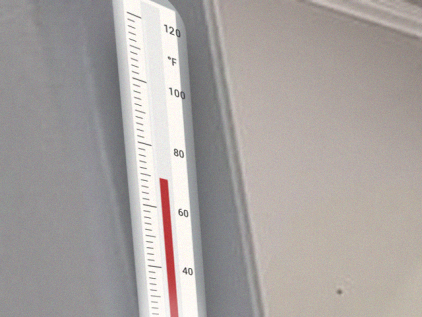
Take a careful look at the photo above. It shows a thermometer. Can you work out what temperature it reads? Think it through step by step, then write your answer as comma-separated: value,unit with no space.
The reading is 70,°F
